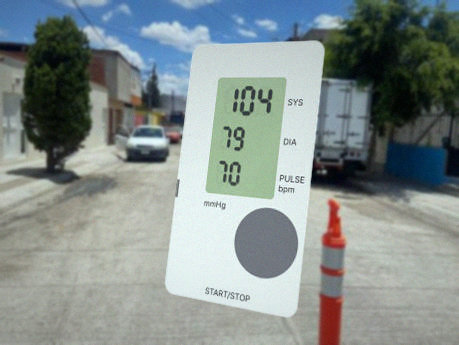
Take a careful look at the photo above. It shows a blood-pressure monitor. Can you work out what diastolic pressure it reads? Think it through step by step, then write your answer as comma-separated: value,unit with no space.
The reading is 79,mmHg
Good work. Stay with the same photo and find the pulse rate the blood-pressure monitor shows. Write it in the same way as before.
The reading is 70,bpm
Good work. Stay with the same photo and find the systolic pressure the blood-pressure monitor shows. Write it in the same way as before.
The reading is 104,mmHg
